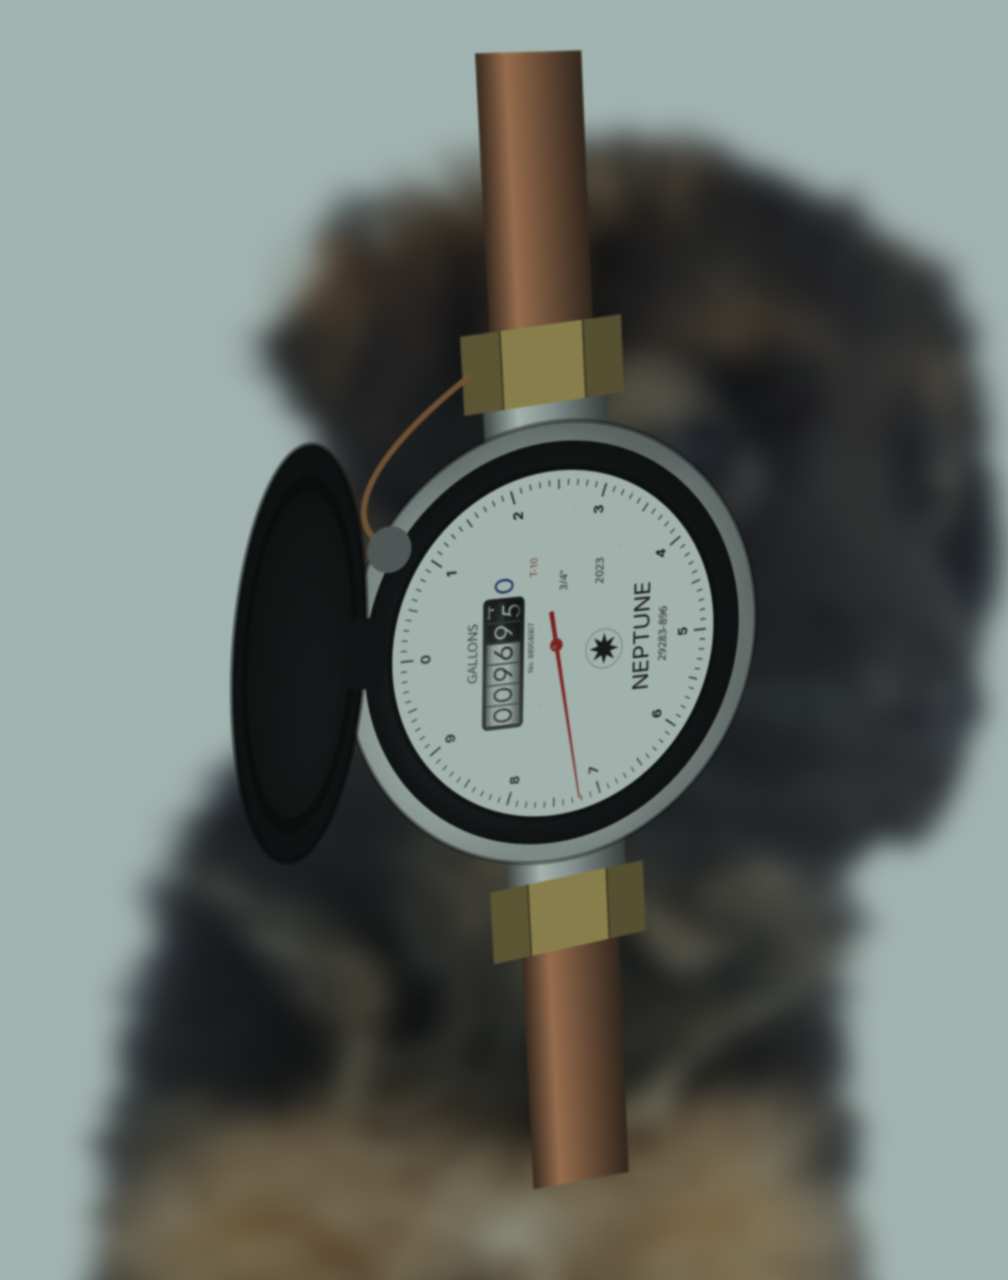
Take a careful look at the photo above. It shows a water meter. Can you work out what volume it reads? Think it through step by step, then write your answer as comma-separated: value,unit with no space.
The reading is 96947.2,gal
